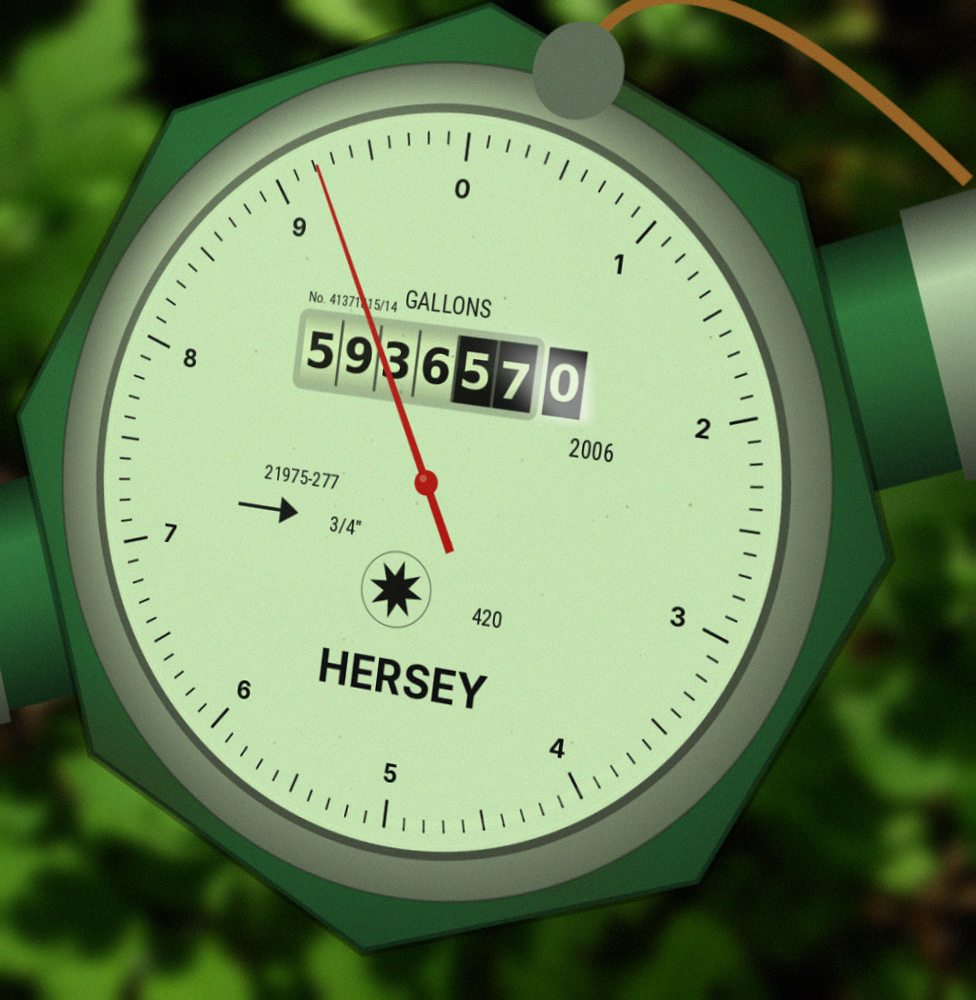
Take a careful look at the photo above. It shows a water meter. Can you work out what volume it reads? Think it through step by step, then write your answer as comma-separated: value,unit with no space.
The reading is 5936569.2,gal
